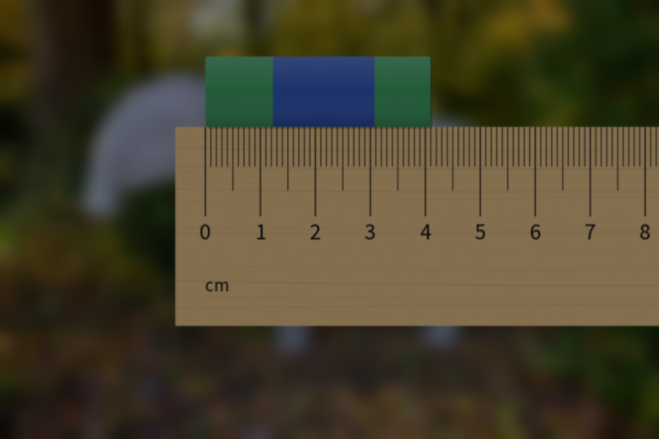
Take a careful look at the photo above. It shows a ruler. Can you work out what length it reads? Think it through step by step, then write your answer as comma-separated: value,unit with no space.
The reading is 4.1,cm
